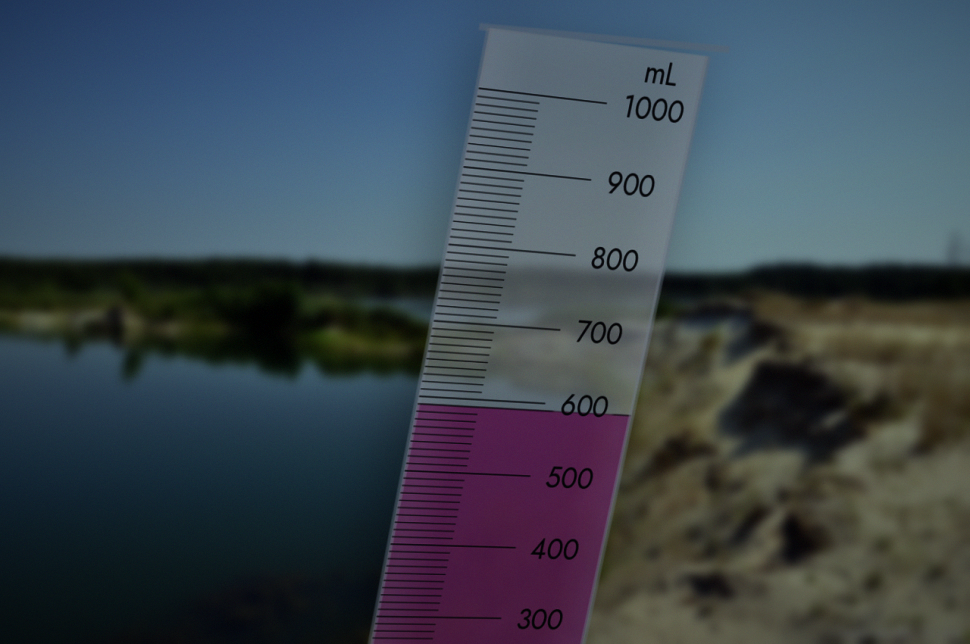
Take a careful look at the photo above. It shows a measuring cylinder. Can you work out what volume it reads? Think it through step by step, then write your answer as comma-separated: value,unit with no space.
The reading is 590,mL
